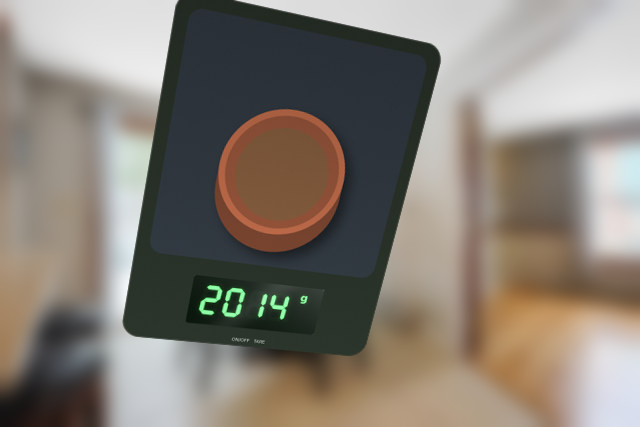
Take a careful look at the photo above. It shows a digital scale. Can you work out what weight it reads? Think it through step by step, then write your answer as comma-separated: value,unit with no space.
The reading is 2014,g
